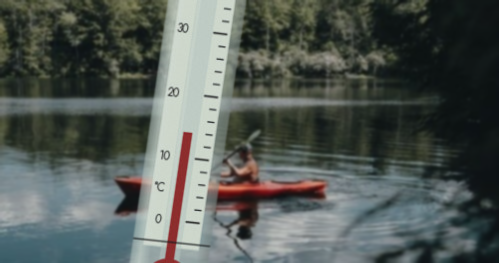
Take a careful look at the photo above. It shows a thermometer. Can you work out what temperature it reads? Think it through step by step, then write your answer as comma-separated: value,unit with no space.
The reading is 14,°C
